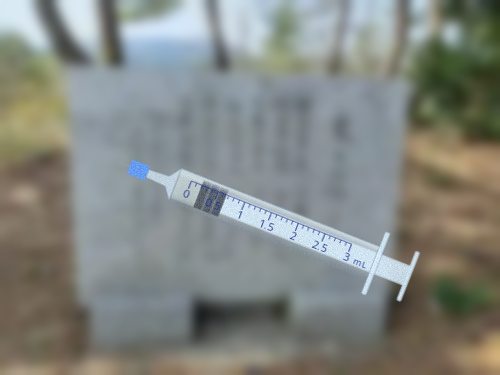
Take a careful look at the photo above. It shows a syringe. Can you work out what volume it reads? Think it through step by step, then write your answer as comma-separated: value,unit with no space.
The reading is 0.2,mL
